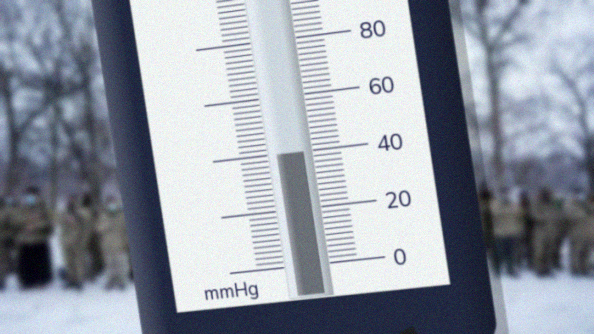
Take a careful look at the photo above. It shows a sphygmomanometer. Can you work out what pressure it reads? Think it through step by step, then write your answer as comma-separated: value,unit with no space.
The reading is 40,mmHg
